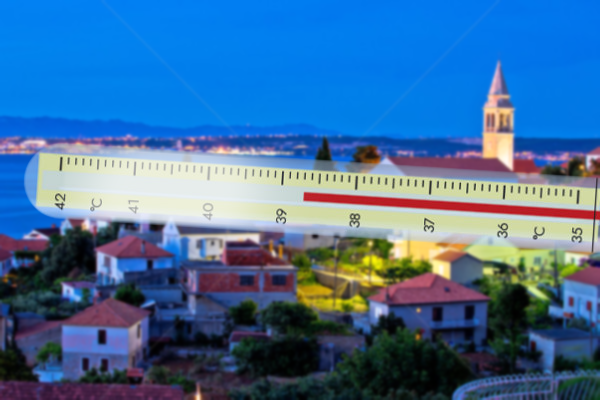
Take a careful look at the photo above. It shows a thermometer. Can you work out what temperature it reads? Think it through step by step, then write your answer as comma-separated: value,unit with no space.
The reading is 38.7,°C
